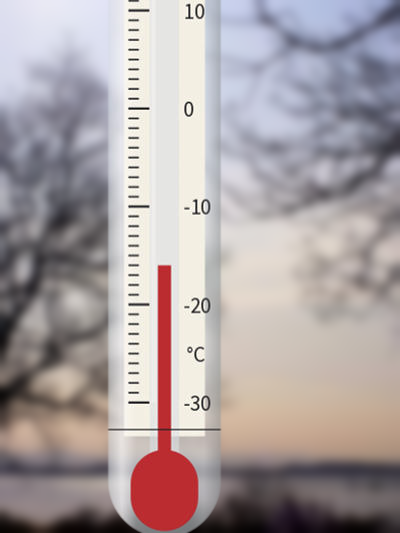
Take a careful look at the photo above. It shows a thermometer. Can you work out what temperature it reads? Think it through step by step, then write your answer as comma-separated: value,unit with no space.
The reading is -16,°C
